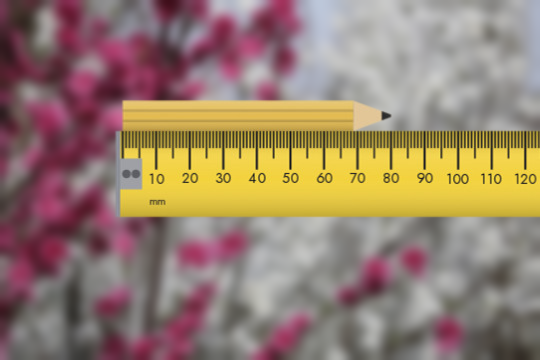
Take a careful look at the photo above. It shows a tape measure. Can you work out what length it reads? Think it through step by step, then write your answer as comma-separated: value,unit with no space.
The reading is 80,mm
